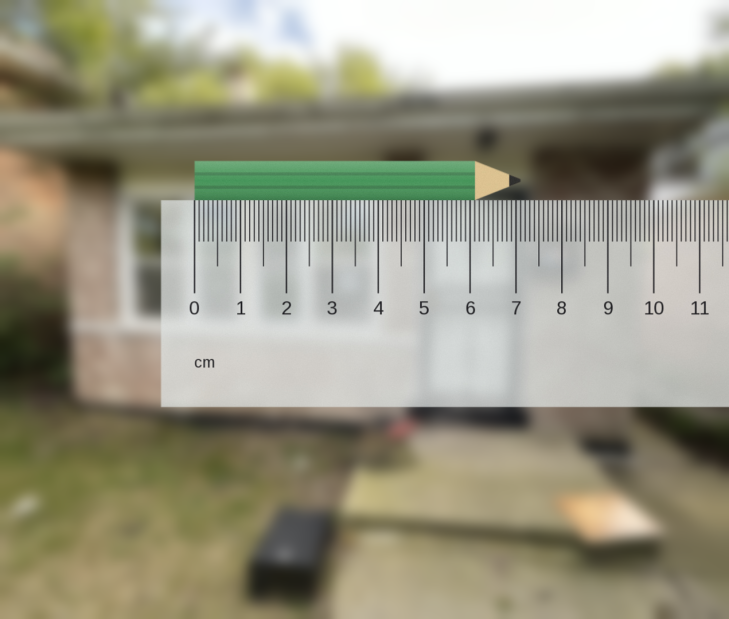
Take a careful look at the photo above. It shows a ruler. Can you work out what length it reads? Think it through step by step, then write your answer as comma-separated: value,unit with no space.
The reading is 7.1,cm
